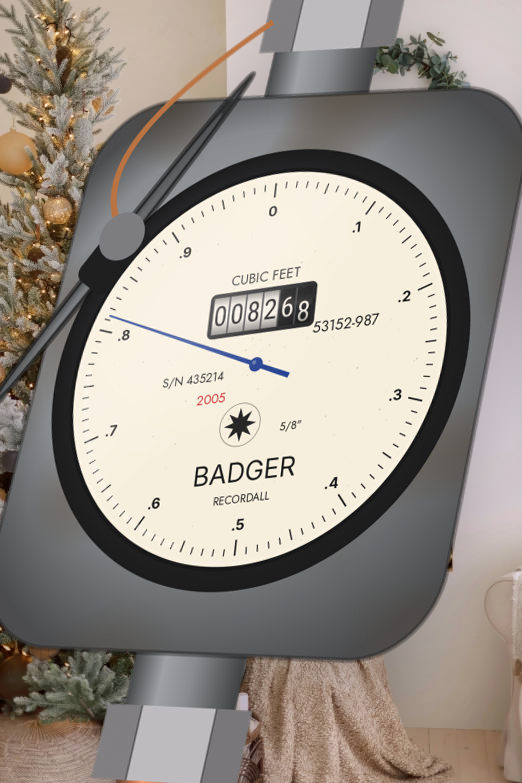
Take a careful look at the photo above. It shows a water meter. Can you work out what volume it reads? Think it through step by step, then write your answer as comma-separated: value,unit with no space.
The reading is 8267.81,ft³
